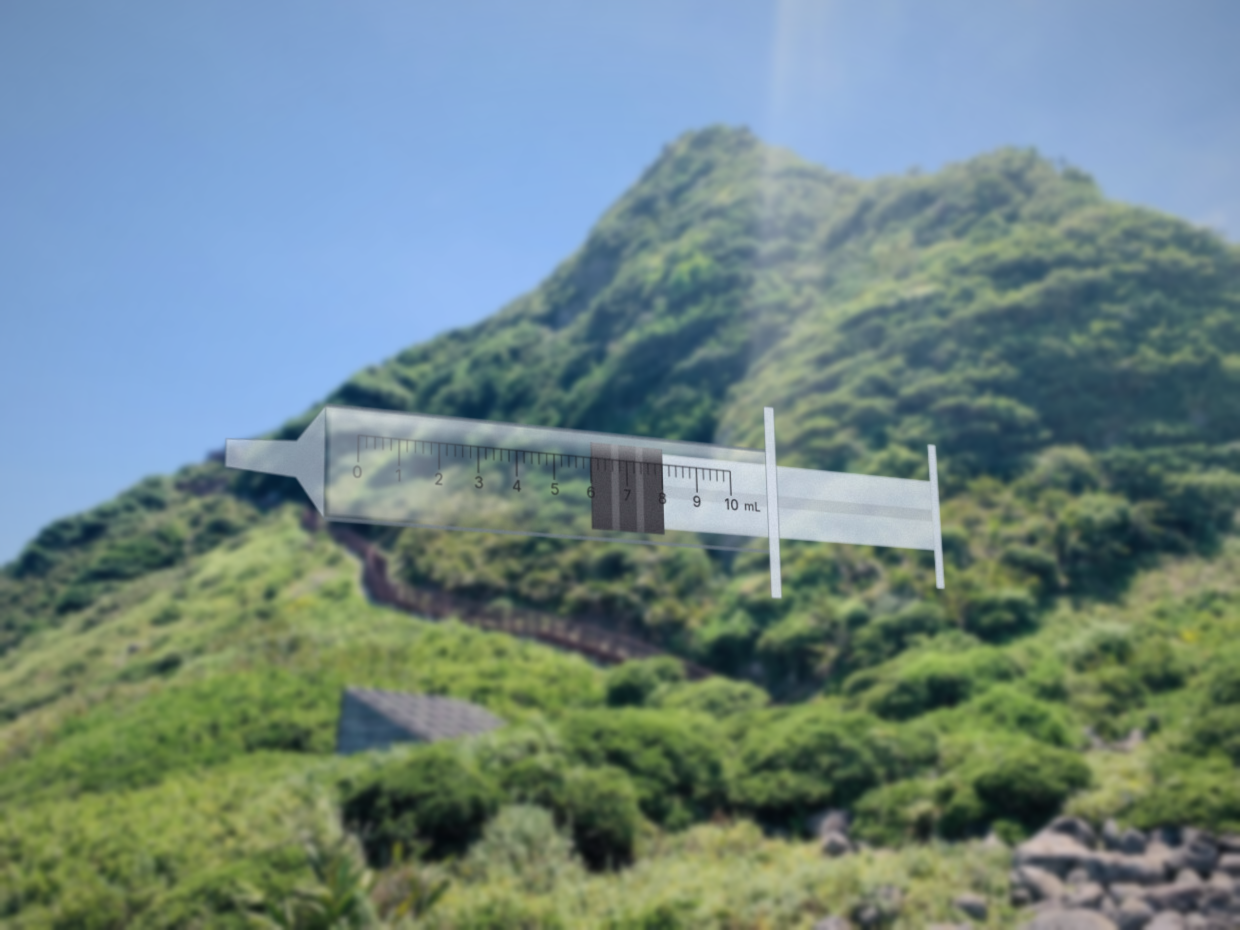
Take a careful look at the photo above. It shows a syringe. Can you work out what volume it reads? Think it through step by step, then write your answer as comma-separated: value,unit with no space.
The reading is 6,mL
